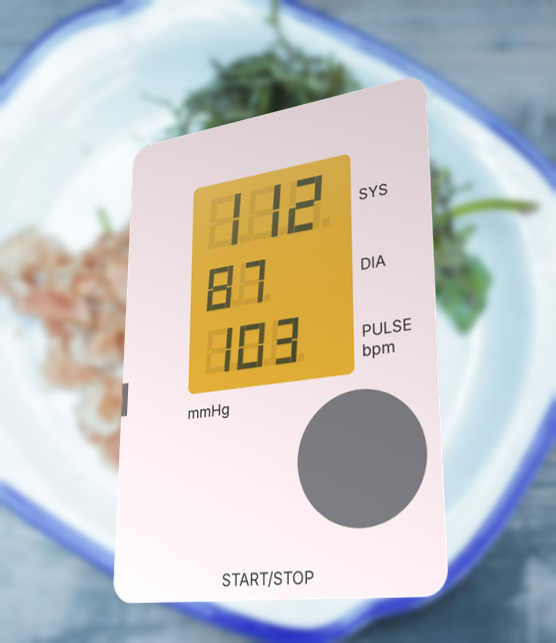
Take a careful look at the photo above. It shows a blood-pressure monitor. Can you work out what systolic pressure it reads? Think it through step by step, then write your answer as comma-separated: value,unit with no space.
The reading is 112,mmHg
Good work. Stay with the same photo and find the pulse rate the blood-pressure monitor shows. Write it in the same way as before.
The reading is 103,bpm
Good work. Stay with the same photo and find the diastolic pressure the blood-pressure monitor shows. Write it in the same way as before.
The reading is 87,mmHg
